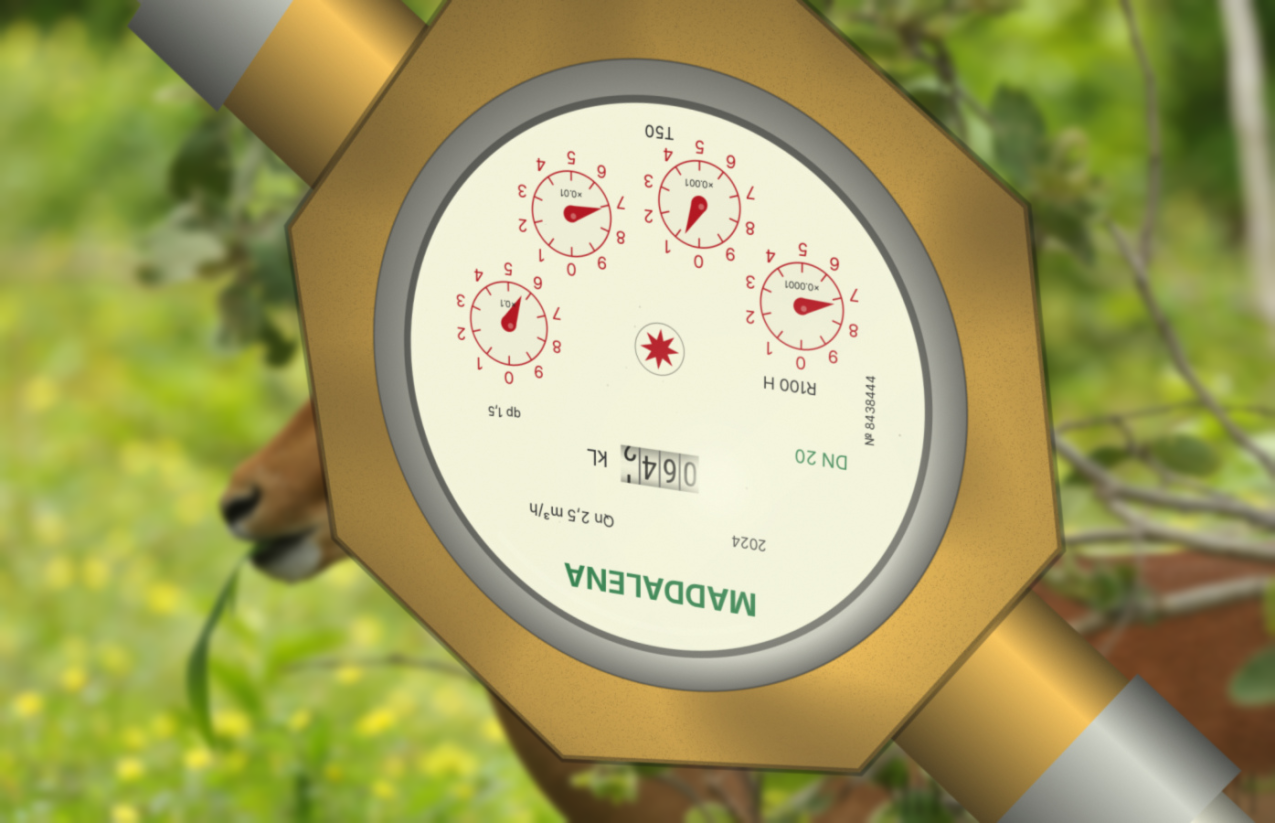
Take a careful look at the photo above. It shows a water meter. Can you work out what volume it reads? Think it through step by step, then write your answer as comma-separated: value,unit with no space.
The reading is 641.5707,kL
